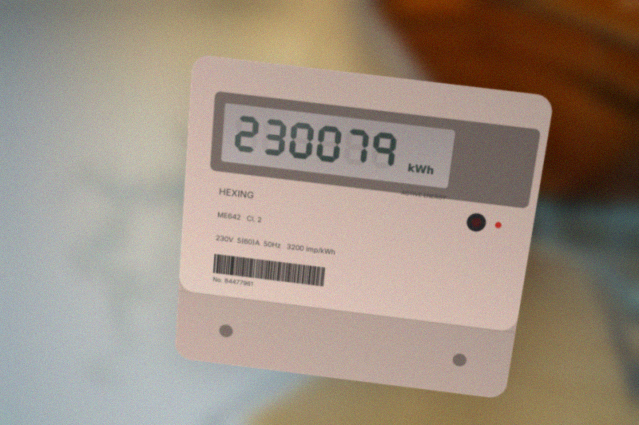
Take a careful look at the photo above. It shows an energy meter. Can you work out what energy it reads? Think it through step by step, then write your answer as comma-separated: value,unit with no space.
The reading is 230079,kWh
